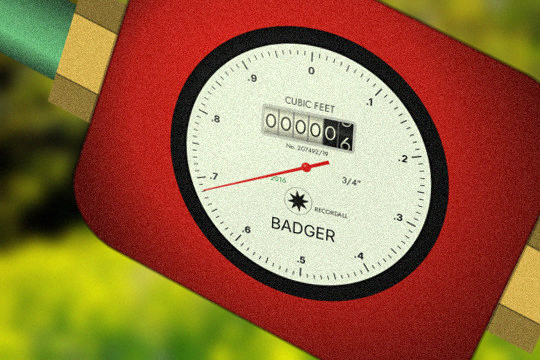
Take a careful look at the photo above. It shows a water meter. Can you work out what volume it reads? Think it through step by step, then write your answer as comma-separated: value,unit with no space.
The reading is 5.68,ft³
